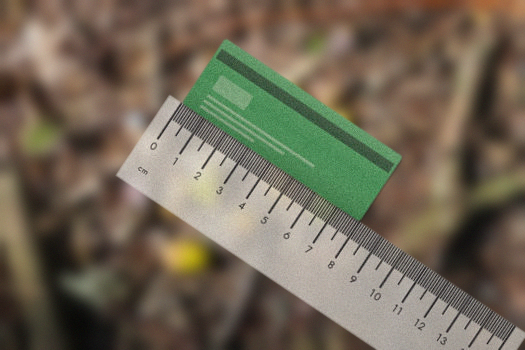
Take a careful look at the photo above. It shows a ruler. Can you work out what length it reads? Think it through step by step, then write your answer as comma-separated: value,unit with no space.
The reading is 8,cm
